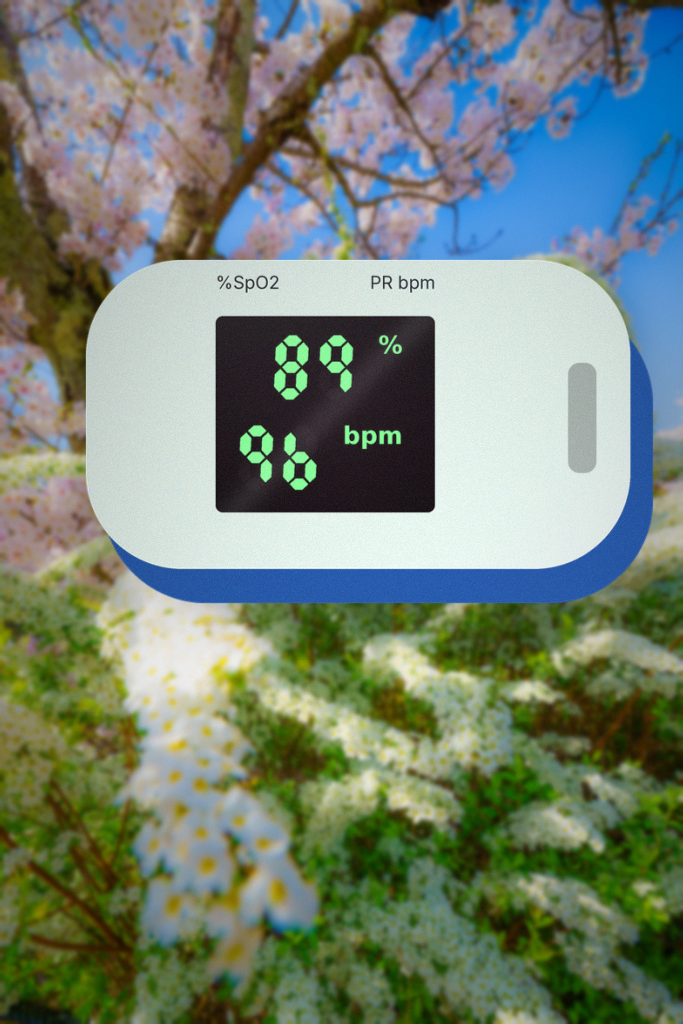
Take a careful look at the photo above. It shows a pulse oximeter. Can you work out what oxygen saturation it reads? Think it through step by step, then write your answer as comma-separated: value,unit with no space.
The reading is 89,%
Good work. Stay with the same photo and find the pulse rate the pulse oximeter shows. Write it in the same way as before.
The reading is 96,bpm
